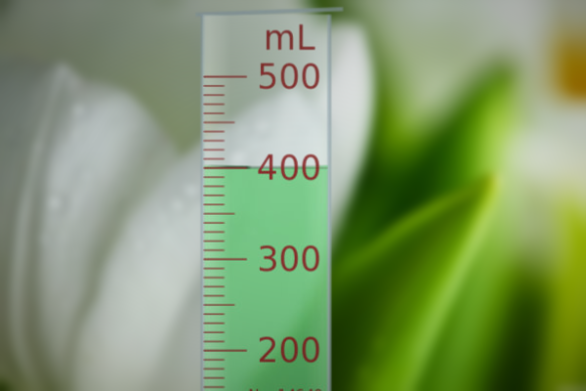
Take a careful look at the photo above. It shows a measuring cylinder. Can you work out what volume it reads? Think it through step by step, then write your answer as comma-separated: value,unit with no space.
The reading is 400,mL
